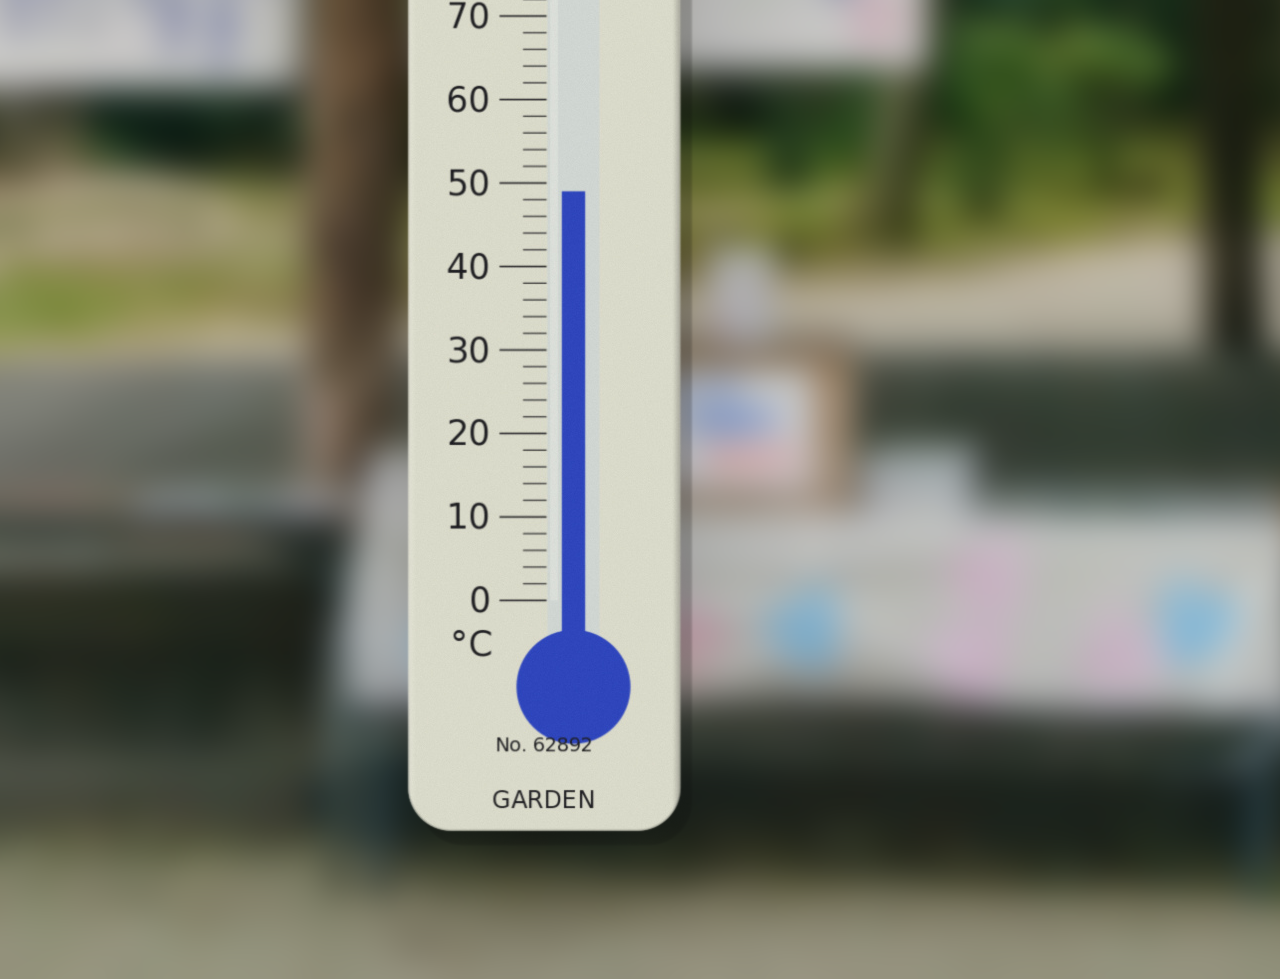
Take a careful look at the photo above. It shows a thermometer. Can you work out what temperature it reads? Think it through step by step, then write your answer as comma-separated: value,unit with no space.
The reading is 49,°C
